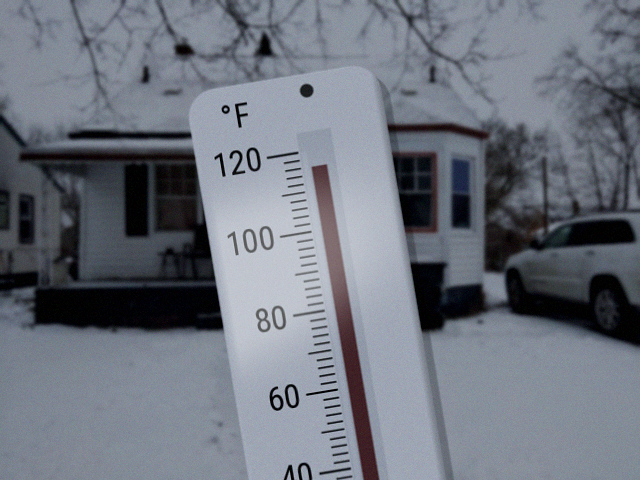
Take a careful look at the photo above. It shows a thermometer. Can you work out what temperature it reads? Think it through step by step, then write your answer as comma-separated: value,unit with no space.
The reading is 116,°F
